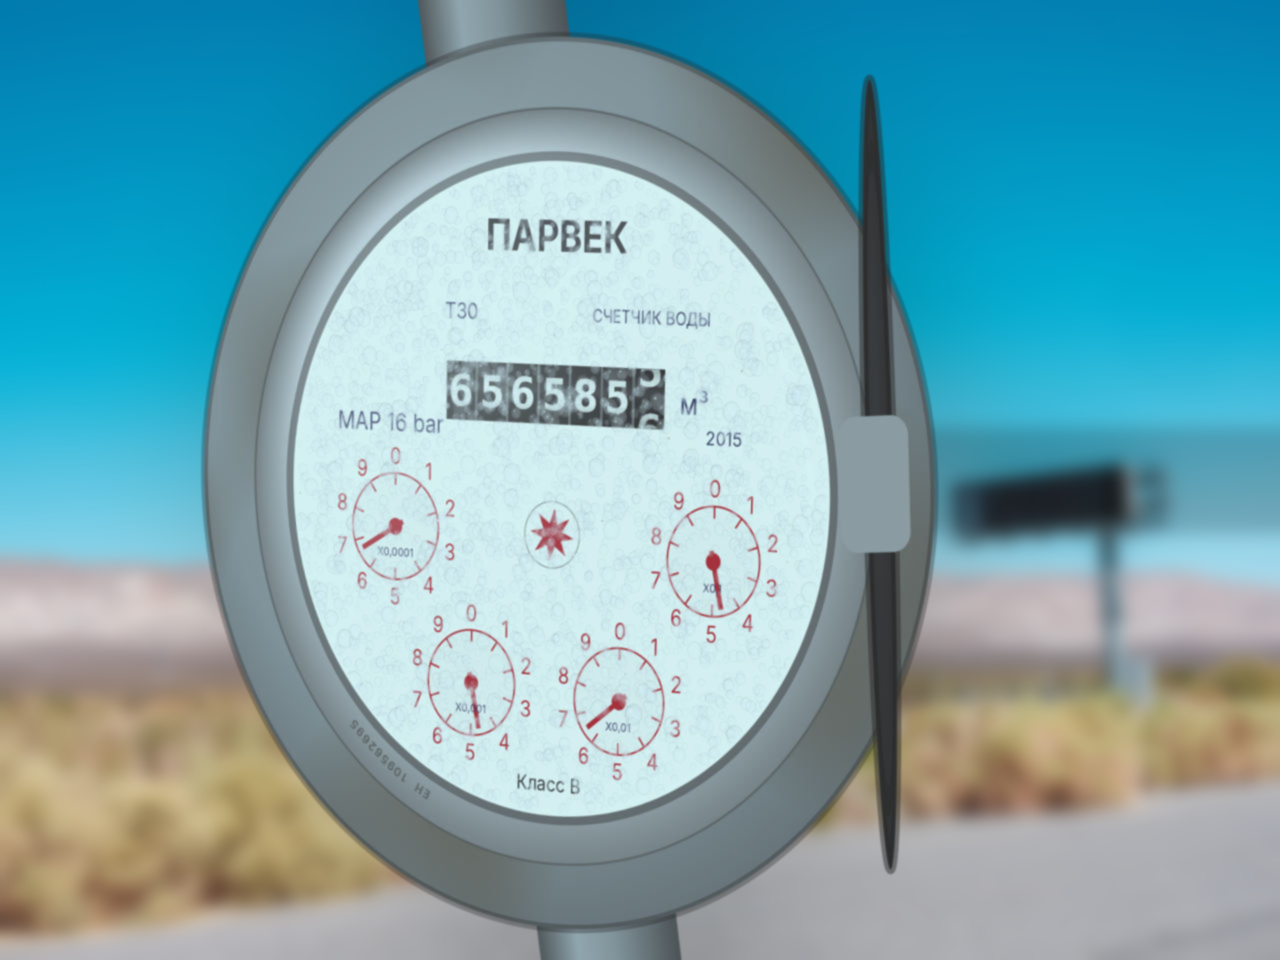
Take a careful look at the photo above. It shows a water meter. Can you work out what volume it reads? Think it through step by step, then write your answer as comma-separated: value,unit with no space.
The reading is 6565855.4646,m³
